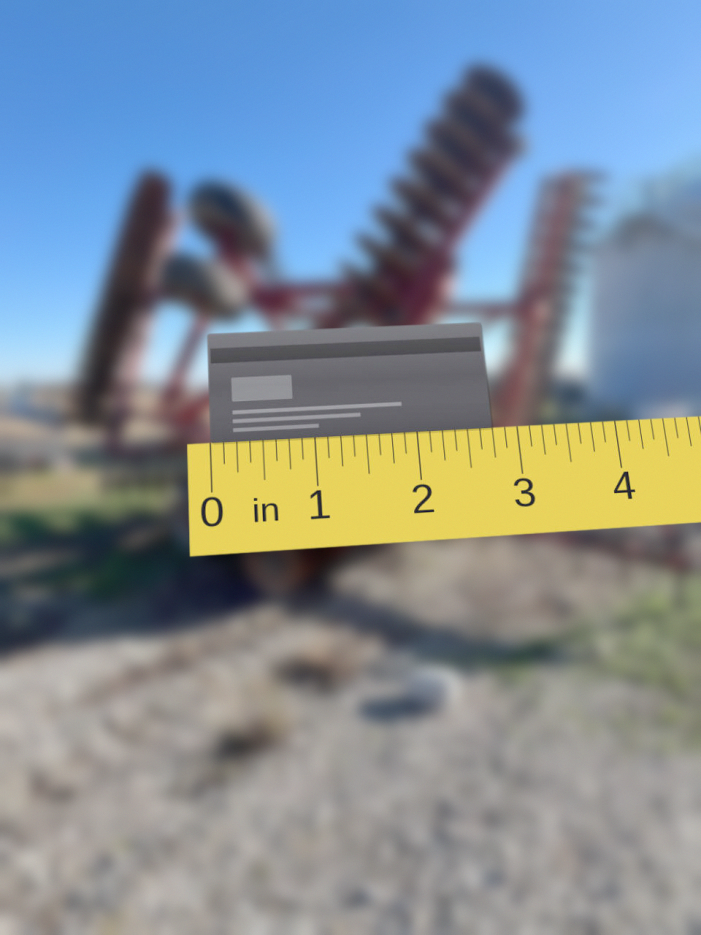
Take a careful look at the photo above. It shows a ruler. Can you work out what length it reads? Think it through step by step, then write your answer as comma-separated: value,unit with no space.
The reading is 2.75,in
